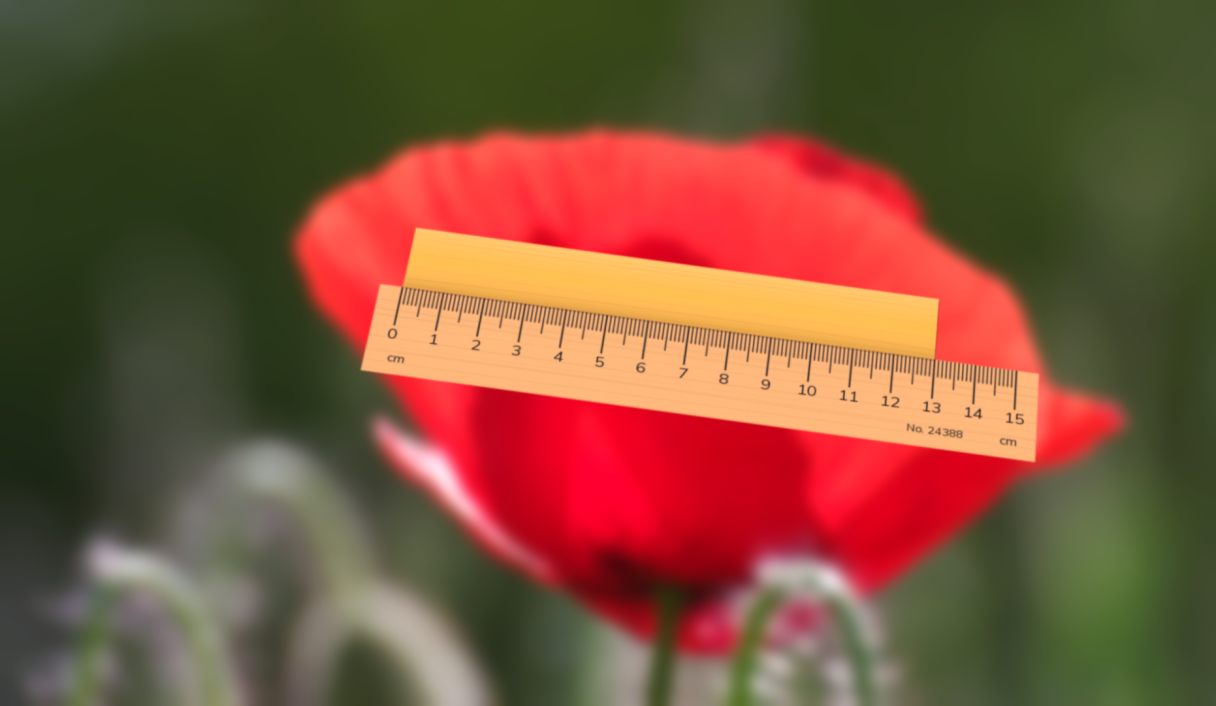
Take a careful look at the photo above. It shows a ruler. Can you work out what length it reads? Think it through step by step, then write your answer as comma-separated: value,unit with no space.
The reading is 13,cm
